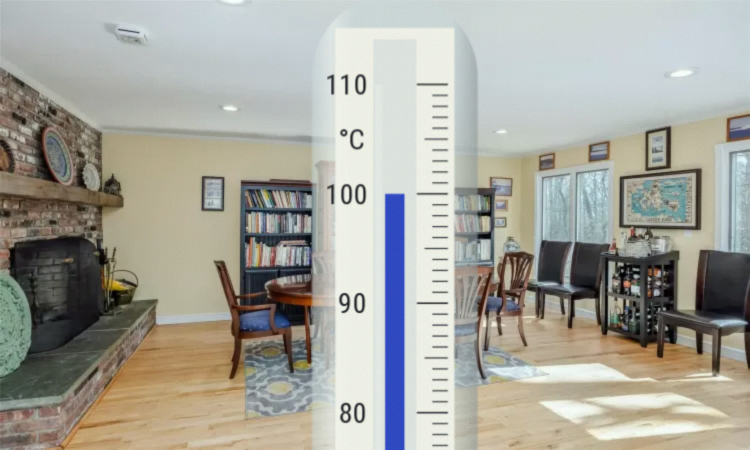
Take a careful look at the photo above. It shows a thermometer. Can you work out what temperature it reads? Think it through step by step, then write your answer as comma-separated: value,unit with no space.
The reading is 100,°C
